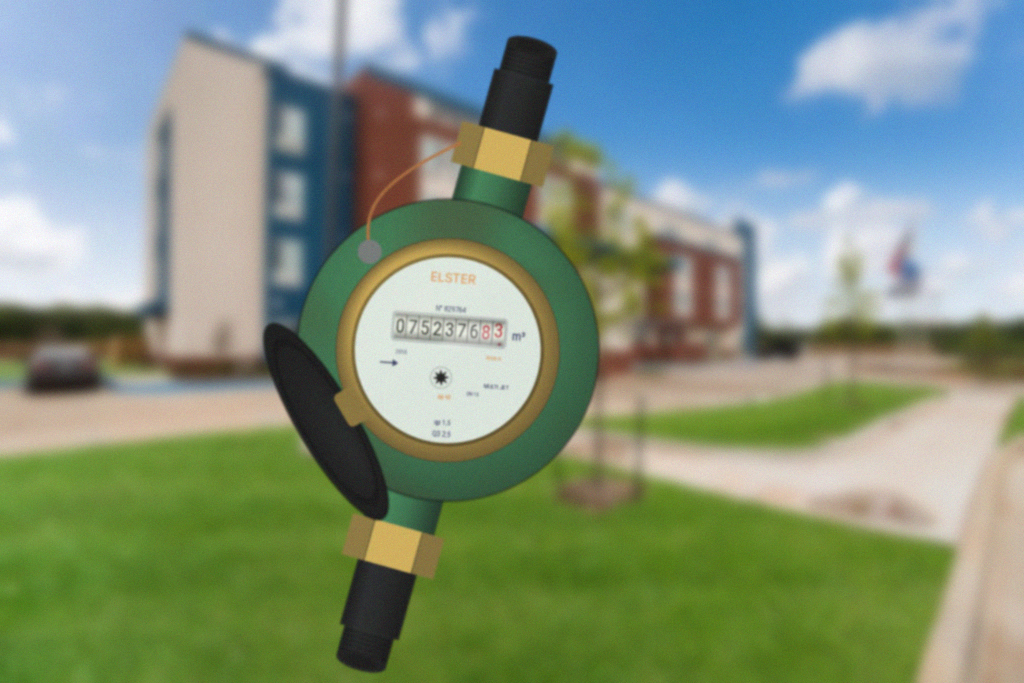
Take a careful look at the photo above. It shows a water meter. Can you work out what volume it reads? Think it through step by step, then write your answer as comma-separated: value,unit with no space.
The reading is 752376.83,m³
